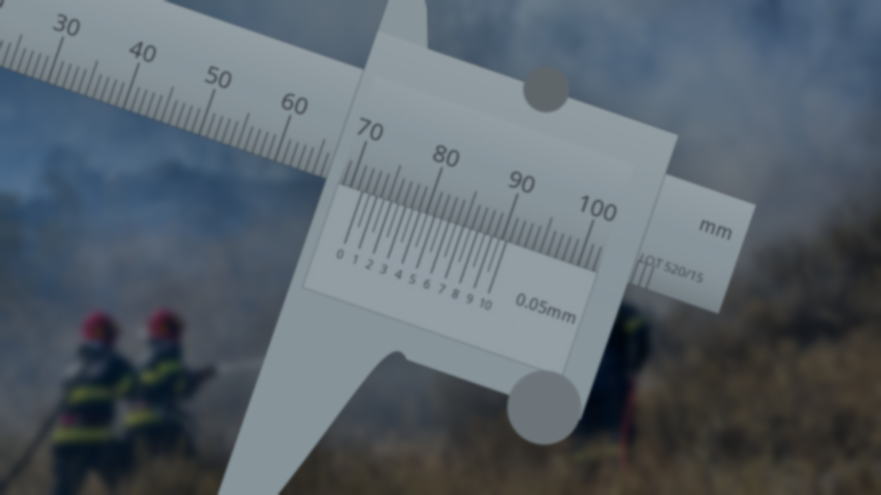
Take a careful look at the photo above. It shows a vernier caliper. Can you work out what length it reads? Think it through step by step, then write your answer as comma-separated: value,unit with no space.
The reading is 71.6,mm
